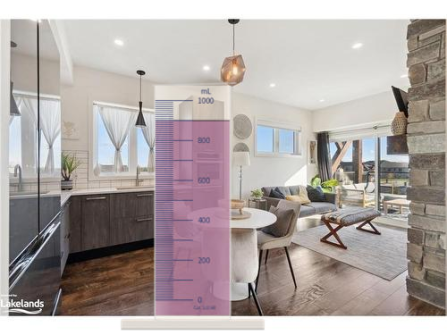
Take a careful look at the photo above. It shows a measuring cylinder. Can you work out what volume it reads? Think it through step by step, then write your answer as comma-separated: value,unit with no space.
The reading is 900,mL
